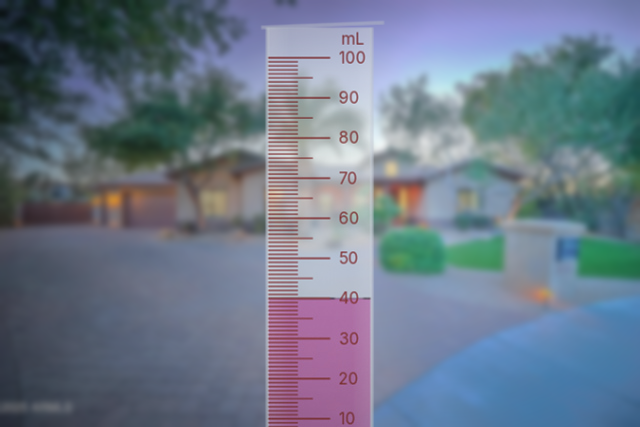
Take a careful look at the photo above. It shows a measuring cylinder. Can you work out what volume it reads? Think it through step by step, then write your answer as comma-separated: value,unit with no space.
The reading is 40,mL
